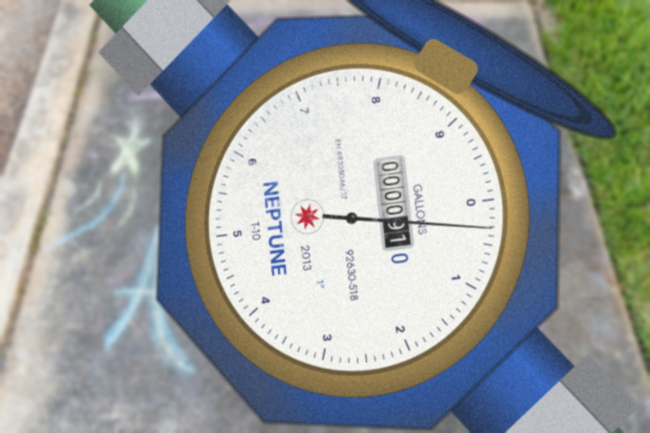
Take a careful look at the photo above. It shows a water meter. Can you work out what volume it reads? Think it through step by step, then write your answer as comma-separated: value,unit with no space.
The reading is 910.3,gal
